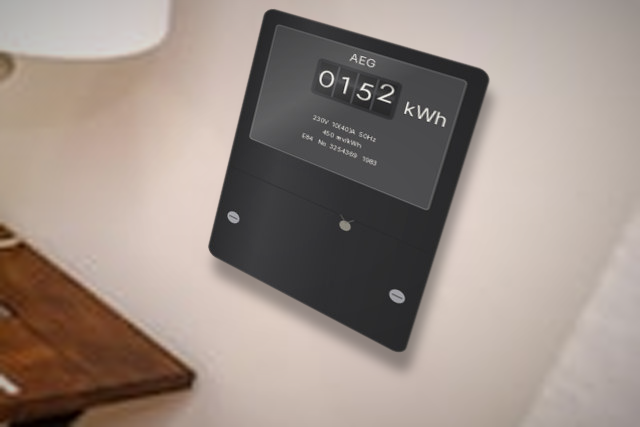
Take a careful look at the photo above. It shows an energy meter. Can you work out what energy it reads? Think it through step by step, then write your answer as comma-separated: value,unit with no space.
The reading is 152,kWh
